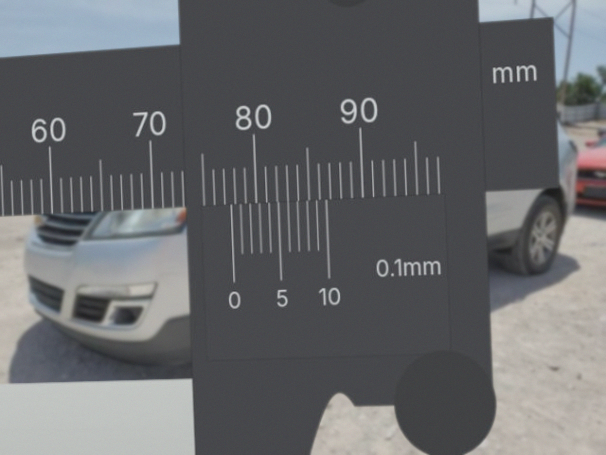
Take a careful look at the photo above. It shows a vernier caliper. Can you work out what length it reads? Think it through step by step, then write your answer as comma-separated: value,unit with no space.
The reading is 77.6,mm
